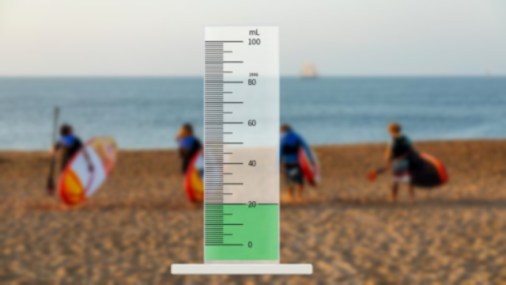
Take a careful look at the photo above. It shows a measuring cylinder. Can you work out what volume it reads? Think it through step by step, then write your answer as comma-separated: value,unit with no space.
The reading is 20,mL
